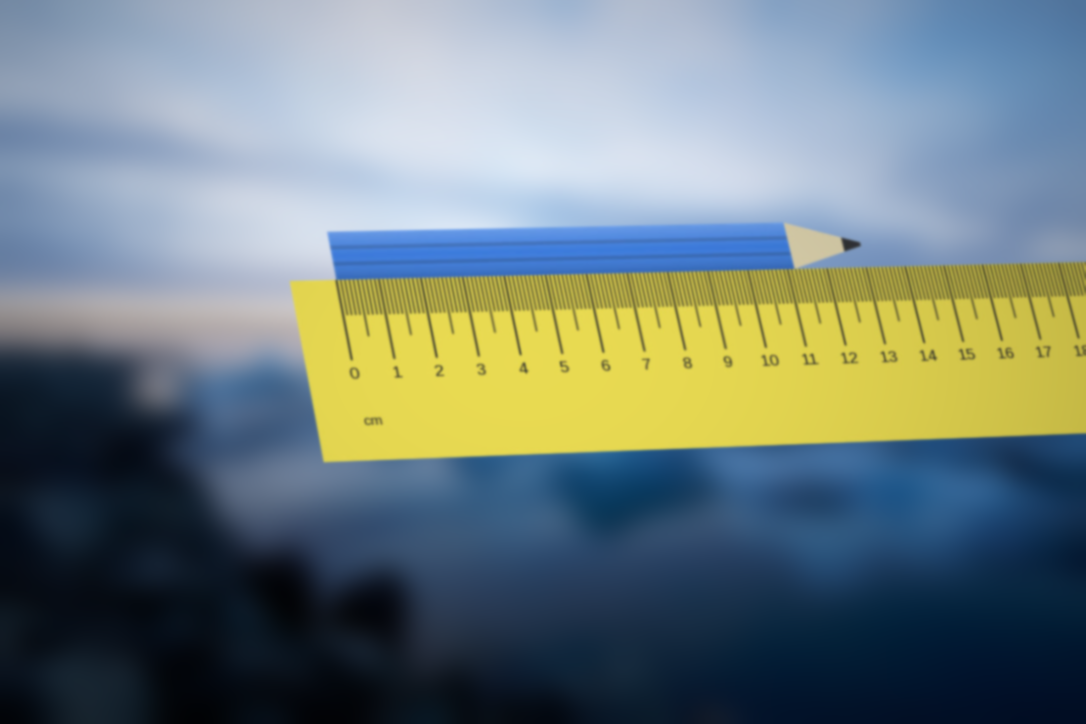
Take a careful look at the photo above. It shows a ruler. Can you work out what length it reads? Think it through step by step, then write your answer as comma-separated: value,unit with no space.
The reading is 13,cm
